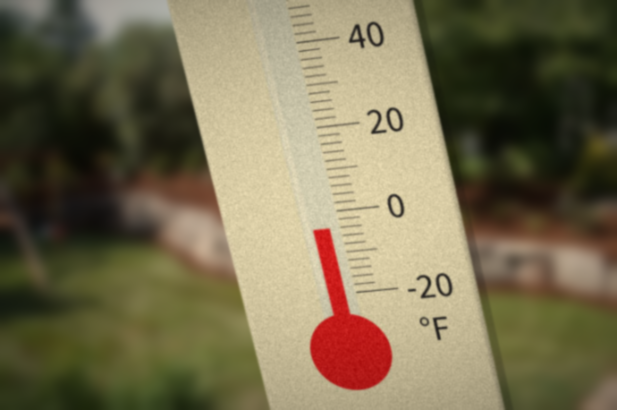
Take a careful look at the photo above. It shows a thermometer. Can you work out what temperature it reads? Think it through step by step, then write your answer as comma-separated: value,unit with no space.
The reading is -4,°F
